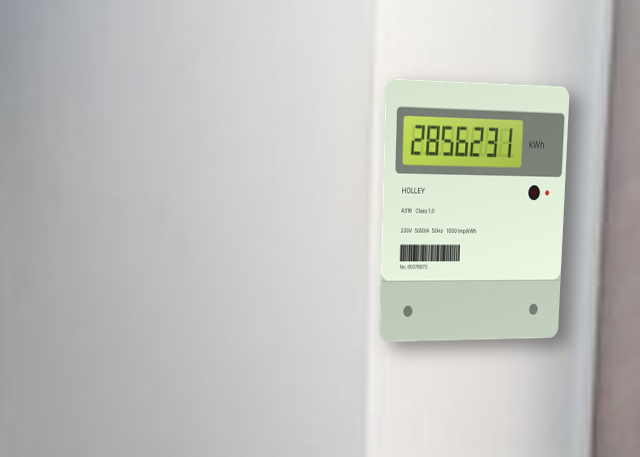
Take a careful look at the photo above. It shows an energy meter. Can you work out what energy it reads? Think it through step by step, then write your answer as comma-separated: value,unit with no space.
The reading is 2856231,kWh
